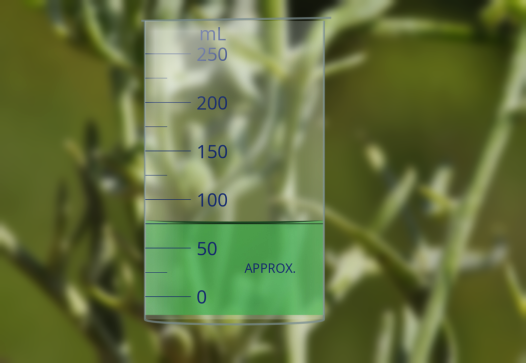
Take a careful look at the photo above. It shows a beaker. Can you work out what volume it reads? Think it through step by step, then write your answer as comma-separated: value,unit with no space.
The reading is 75,mL
